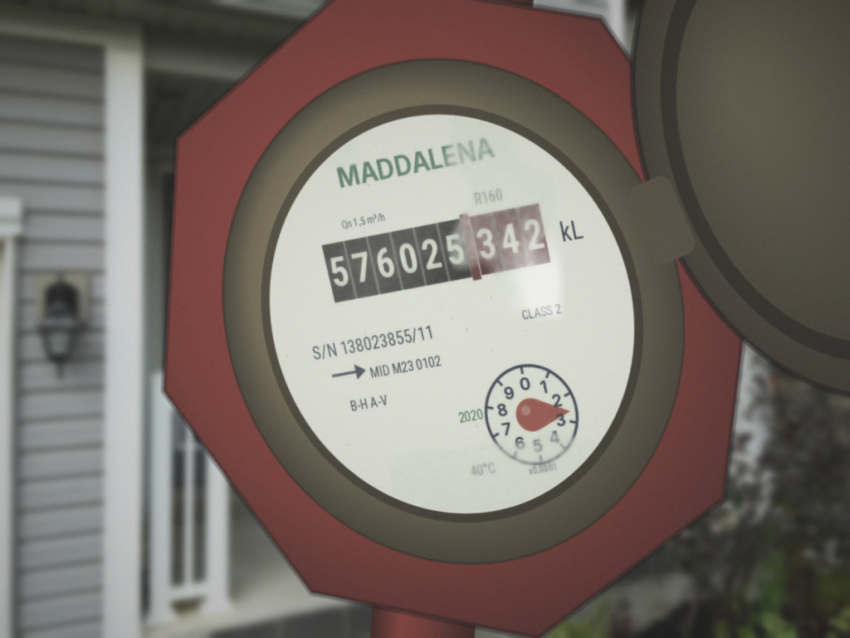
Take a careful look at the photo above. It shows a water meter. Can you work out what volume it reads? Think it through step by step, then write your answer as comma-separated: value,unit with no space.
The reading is 576025.3422,kL
